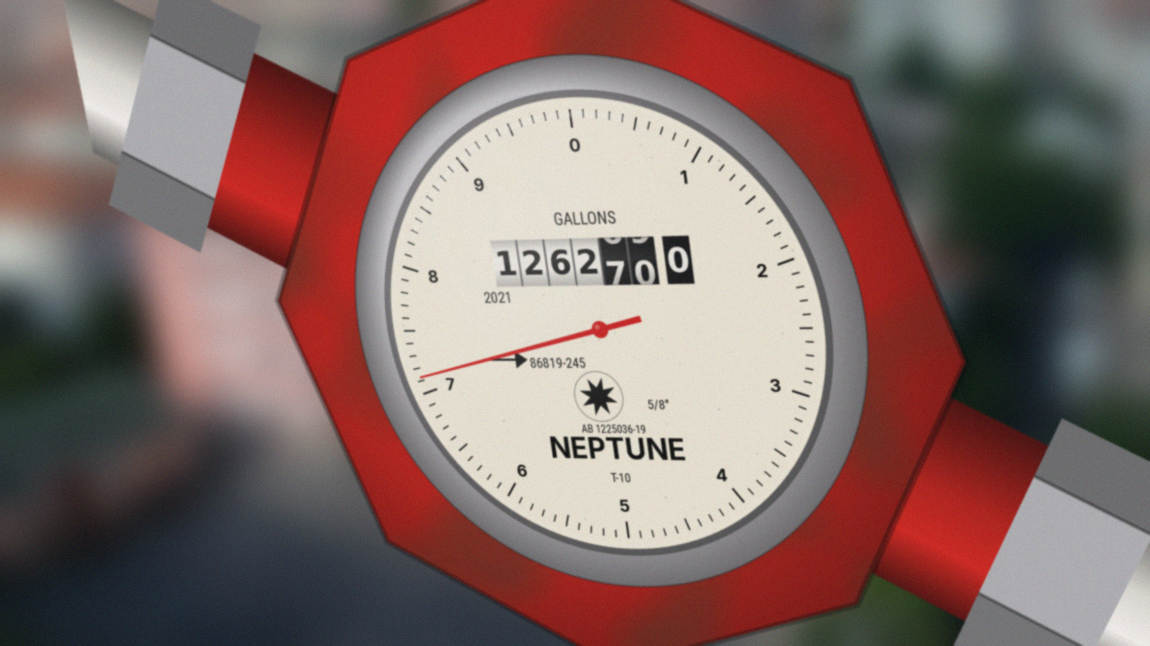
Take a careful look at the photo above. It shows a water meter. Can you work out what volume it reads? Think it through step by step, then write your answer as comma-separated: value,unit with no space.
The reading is 1262697.1,gal
